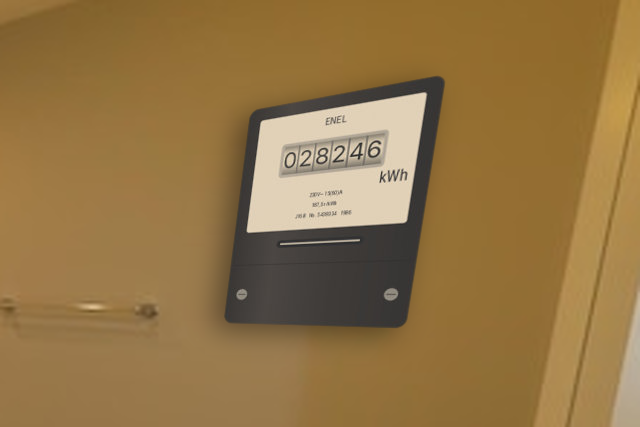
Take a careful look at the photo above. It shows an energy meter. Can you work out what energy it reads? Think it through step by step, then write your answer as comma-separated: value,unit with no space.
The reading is 28246,kWh
